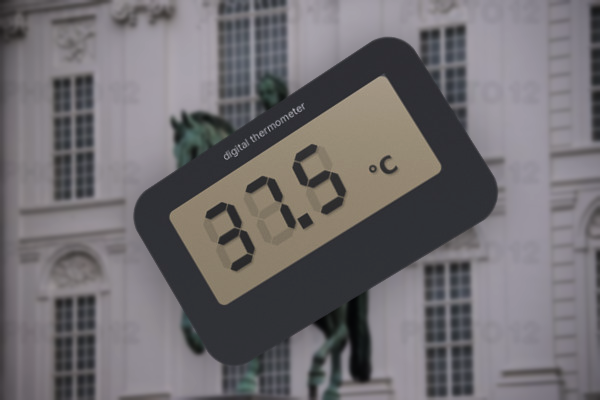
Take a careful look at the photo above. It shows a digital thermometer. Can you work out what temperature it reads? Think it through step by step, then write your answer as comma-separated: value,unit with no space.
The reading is 37.5,°C
